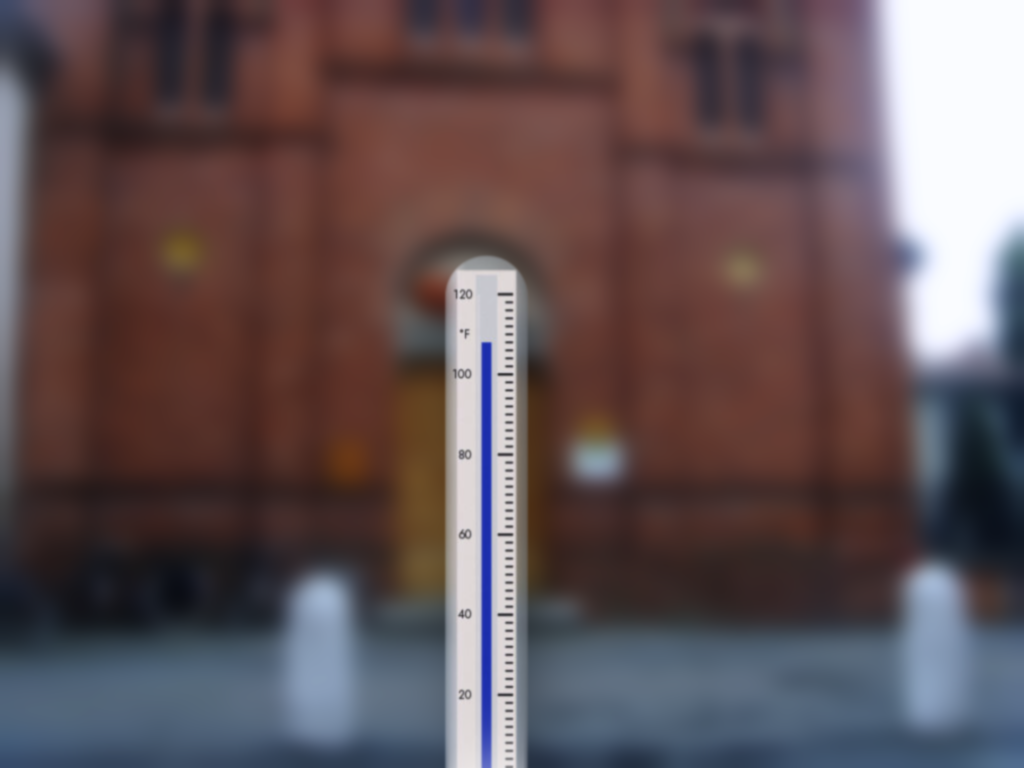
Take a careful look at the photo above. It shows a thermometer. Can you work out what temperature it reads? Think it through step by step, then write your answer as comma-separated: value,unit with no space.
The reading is 108,°F
